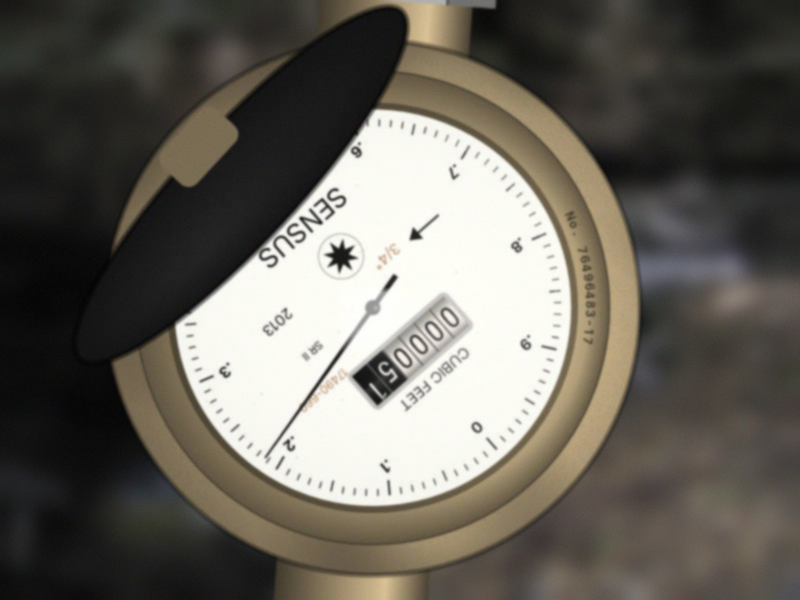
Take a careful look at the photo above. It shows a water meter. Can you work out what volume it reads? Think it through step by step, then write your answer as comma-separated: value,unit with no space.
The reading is 51.21,ft³
